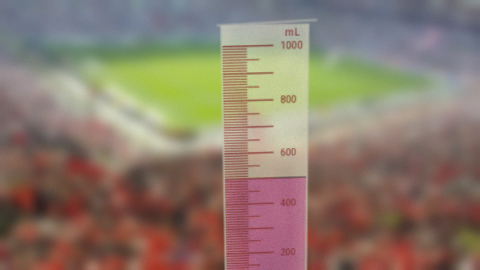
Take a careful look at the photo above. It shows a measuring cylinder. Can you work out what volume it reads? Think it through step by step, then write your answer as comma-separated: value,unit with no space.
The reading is 500,mL
